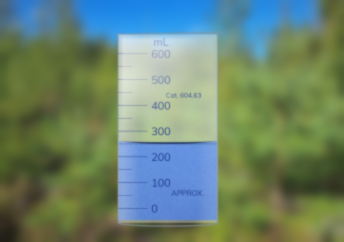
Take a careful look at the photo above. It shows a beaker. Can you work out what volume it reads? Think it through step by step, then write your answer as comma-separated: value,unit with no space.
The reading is 250,mL
